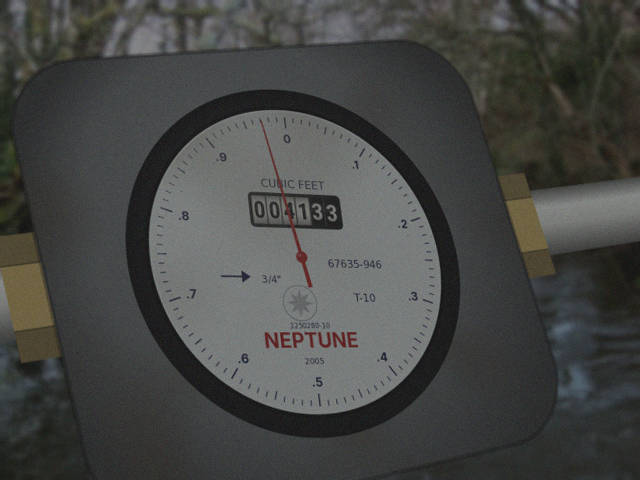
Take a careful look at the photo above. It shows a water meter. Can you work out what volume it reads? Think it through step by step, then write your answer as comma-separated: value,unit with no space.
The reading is 4132.97,ft³
